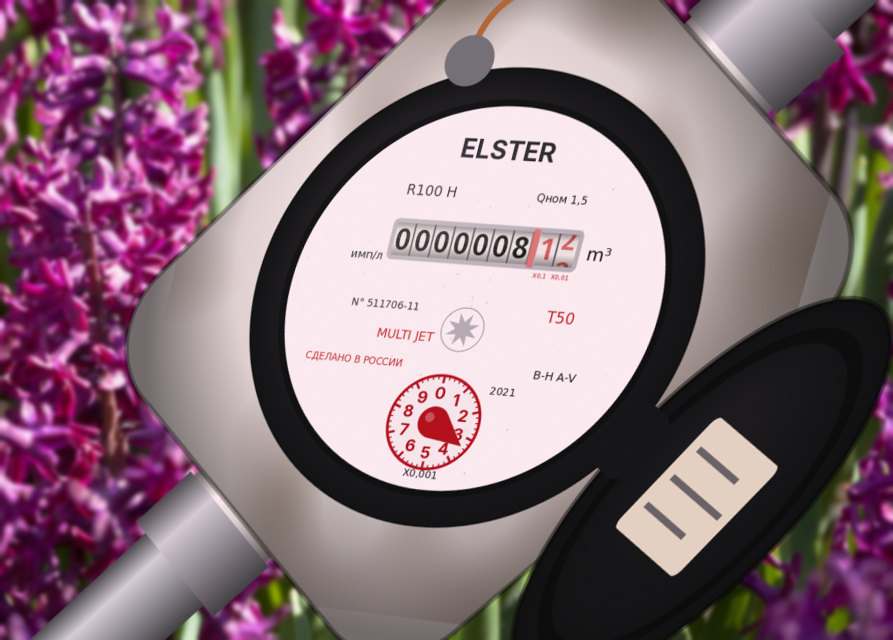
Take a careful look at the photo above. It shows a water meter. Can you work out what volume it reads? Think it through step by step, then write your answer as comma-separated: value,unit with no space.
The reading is 8.123,m³
